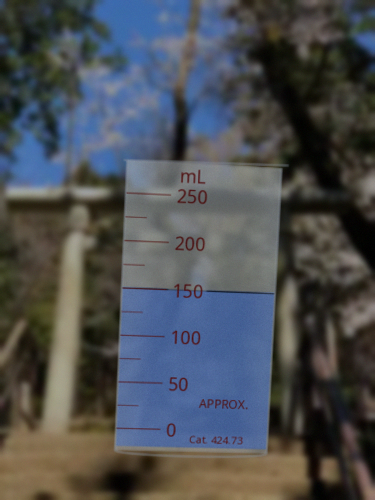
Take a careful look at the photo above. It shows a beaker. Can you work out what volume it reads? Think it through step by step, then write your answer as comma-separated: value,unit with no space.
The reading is 150,mL
